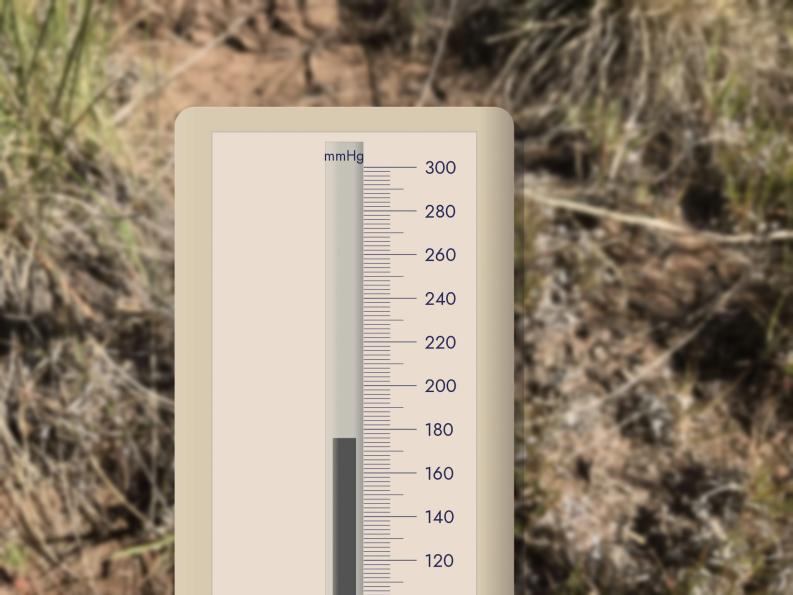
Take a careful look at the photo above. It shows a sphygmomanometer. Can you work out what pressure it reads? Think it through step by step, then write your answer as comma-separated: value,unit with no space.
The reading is 176,mmHg
